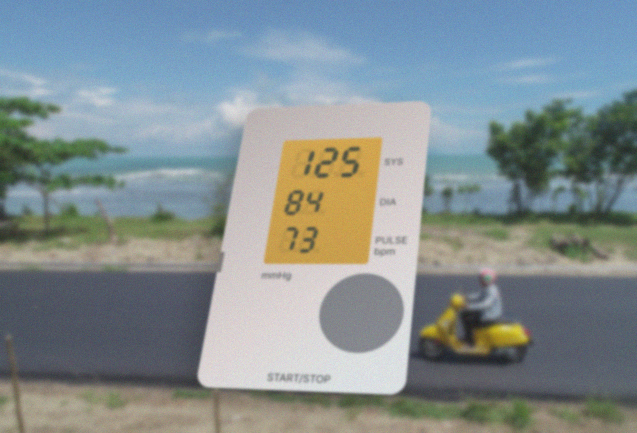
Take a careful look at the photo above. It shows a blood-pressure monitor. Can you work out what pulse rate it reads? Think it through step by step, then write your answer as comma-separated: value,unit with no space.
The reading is 73,bpm
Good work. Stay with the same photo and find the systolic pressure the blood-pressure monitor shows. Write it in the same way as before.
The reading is 125,mmHg
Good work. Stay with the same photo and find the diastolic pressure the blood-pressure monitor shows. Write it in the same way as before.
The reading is 84,mmHg
